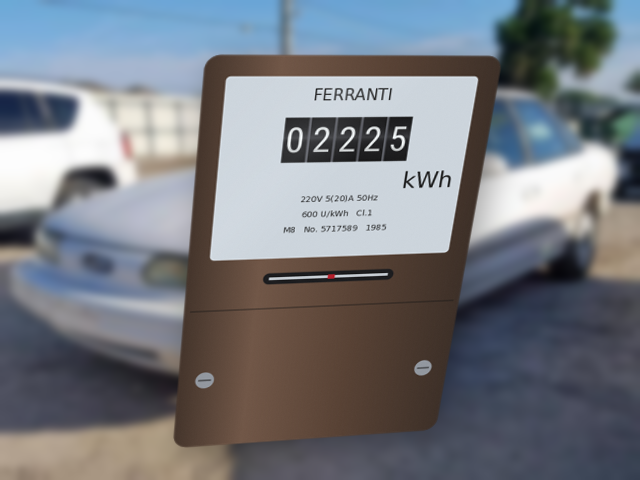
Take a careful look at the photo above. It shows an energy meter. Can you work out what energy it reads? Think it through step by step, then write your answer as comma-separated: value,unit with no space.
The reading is 2225,kWh
